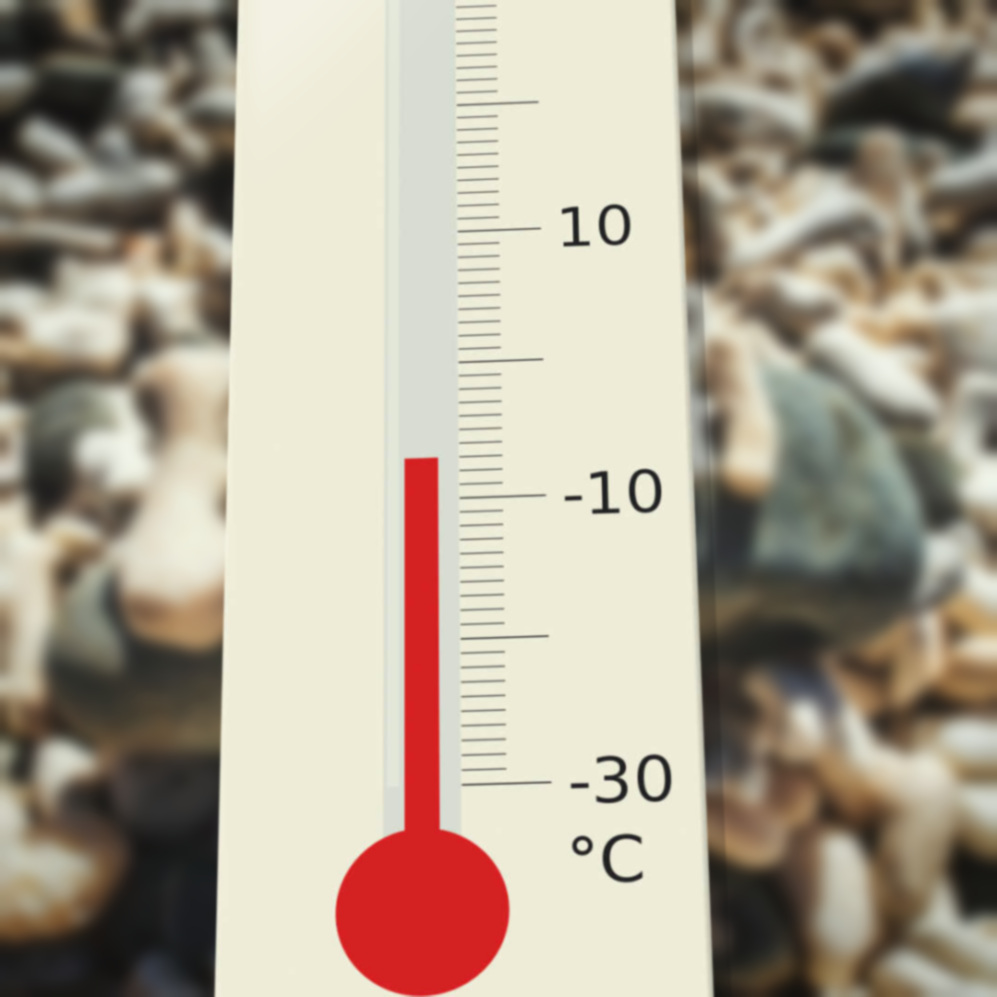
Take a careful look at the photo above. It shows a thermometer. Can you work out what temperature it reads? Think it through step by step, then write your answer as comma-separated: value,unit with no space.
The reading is -7,°C
